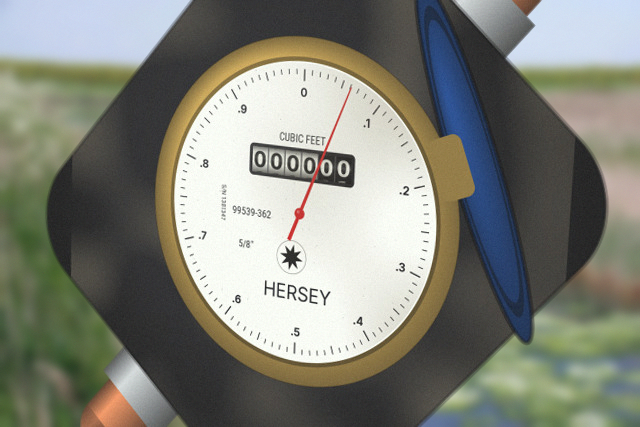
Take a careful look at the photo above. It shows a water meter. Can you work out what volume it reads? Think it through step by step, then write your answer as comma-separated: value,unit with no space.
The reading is 0.06,ft³
